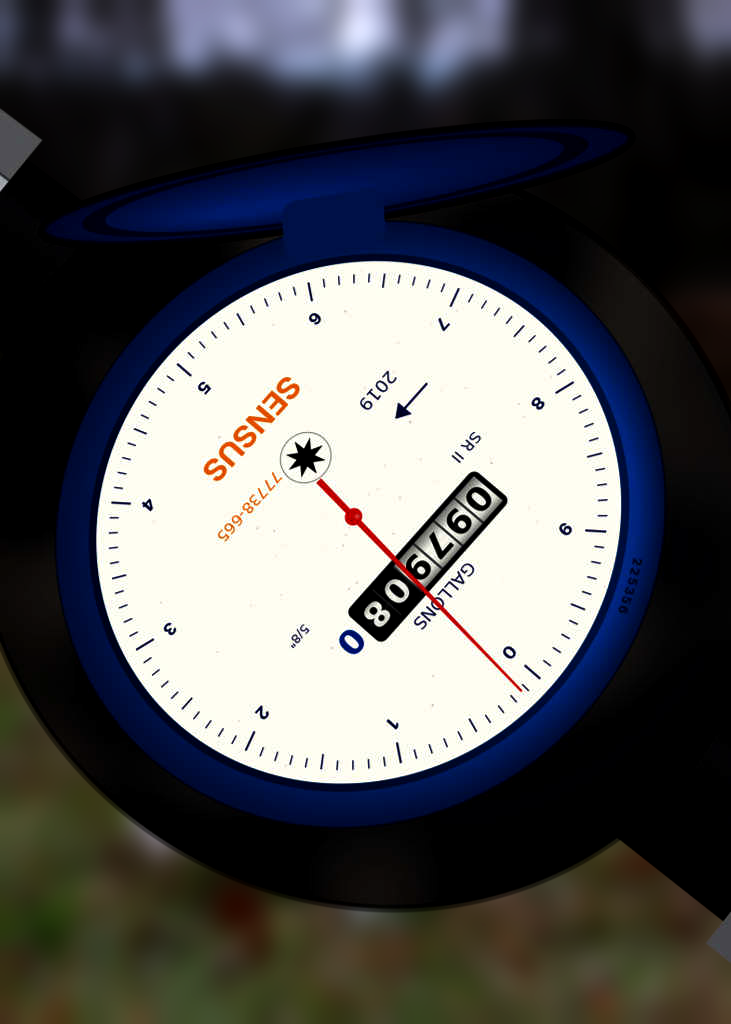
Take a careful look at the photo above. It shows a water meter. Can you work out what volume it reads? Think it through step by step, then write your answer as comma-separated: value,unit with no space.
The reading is 979080.1,gal
